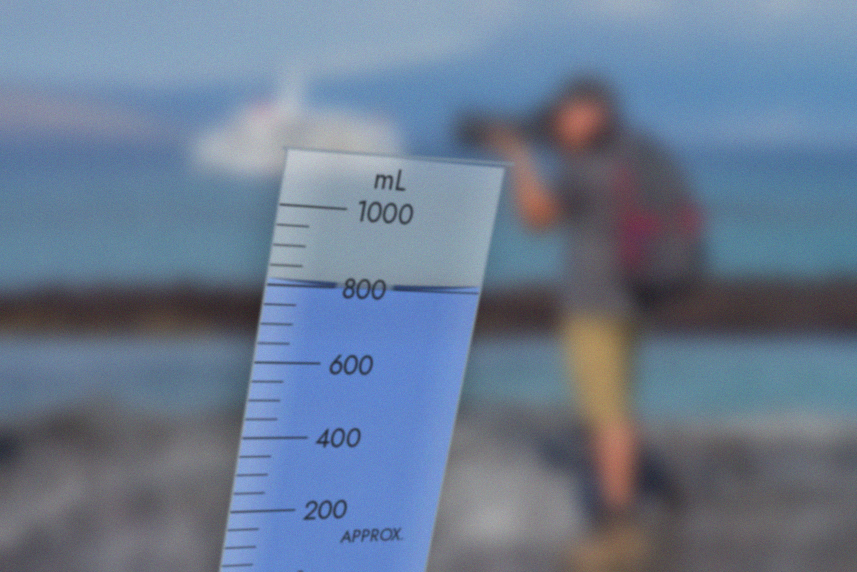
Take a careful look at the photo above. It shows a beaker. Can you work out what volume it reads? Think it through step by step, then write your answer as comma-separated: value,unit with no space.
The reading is 800,mL
